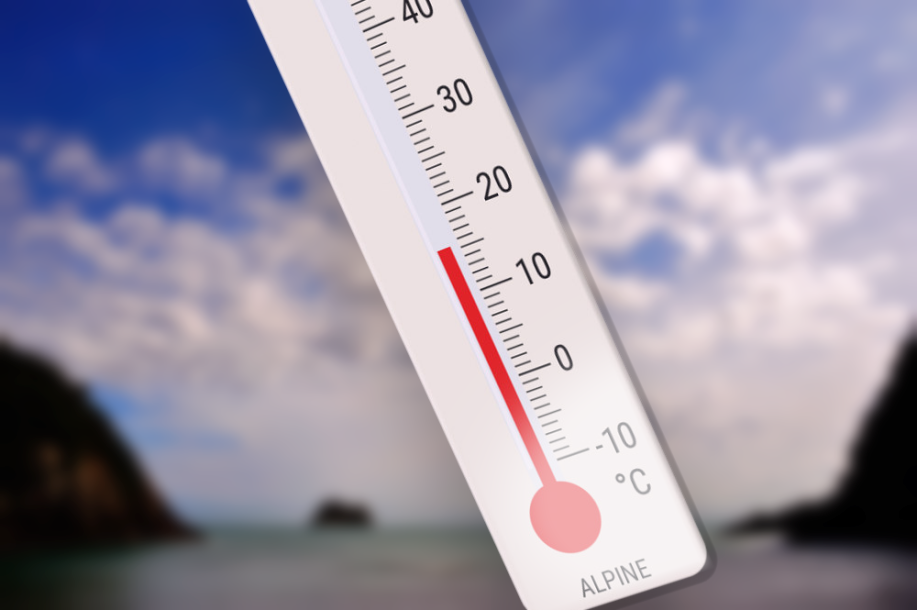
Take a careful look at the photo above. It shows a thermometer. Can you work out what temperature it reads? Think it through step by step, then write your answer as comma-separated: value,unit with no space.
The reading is 15.5,°C
